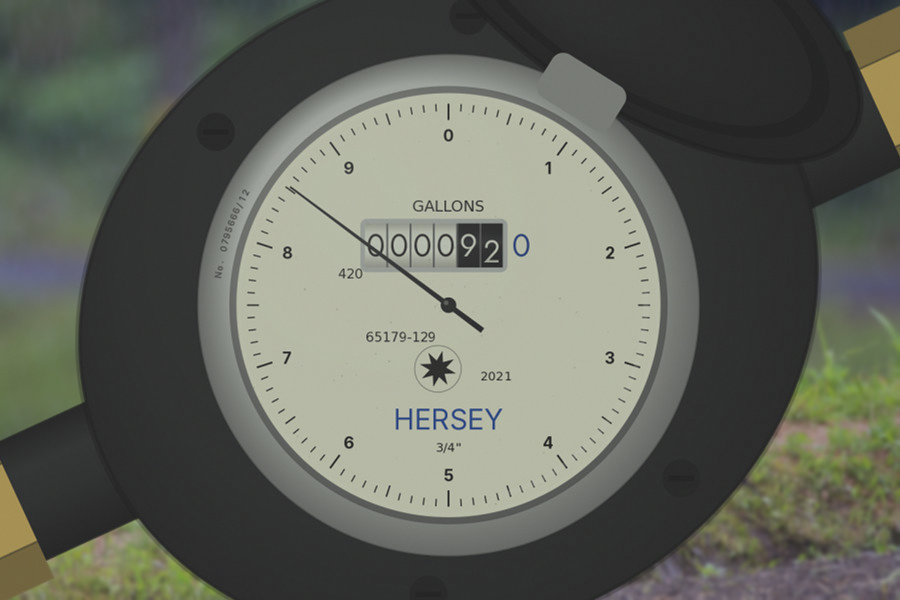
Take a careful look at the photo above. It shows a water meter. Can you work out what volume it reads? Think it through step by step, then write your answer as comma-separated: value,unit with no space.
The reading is 918.5,gal
